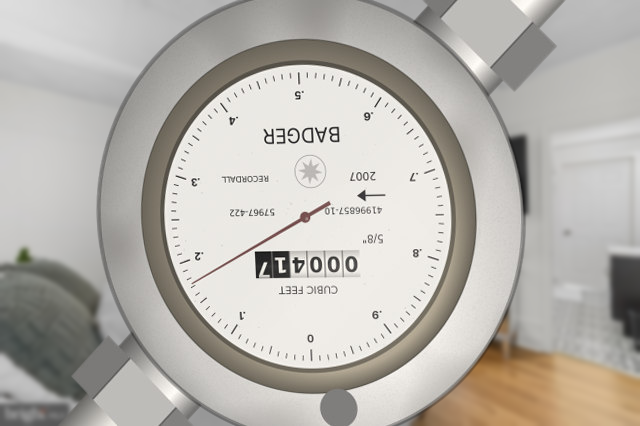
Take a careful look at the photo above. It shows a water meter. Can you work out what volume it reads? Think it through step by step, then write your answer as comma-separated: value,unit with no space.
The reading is 417.17,ft³
